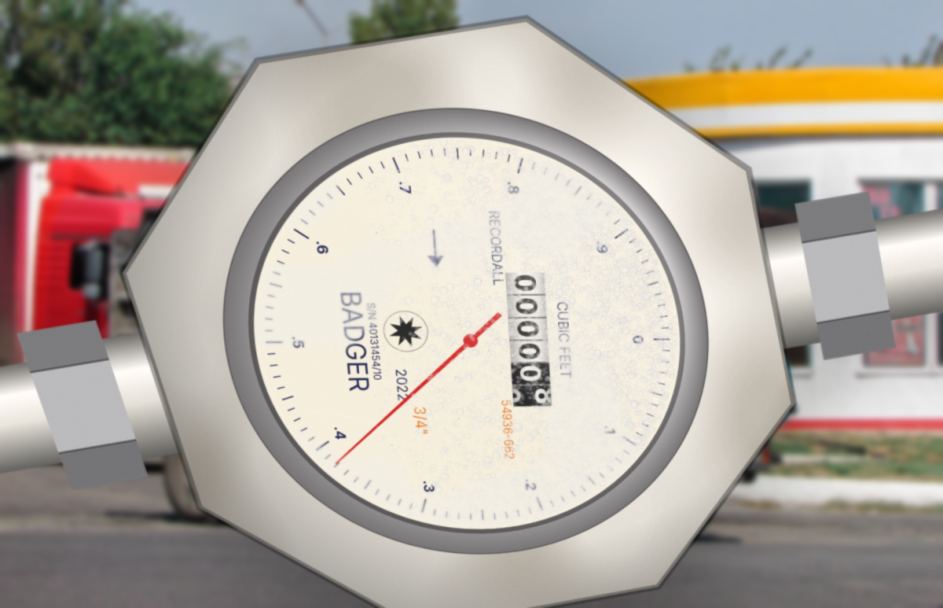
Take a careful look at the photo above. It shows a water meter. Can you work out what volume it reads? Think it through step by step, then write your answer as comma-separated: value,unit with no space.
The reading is 8.38,ft³
